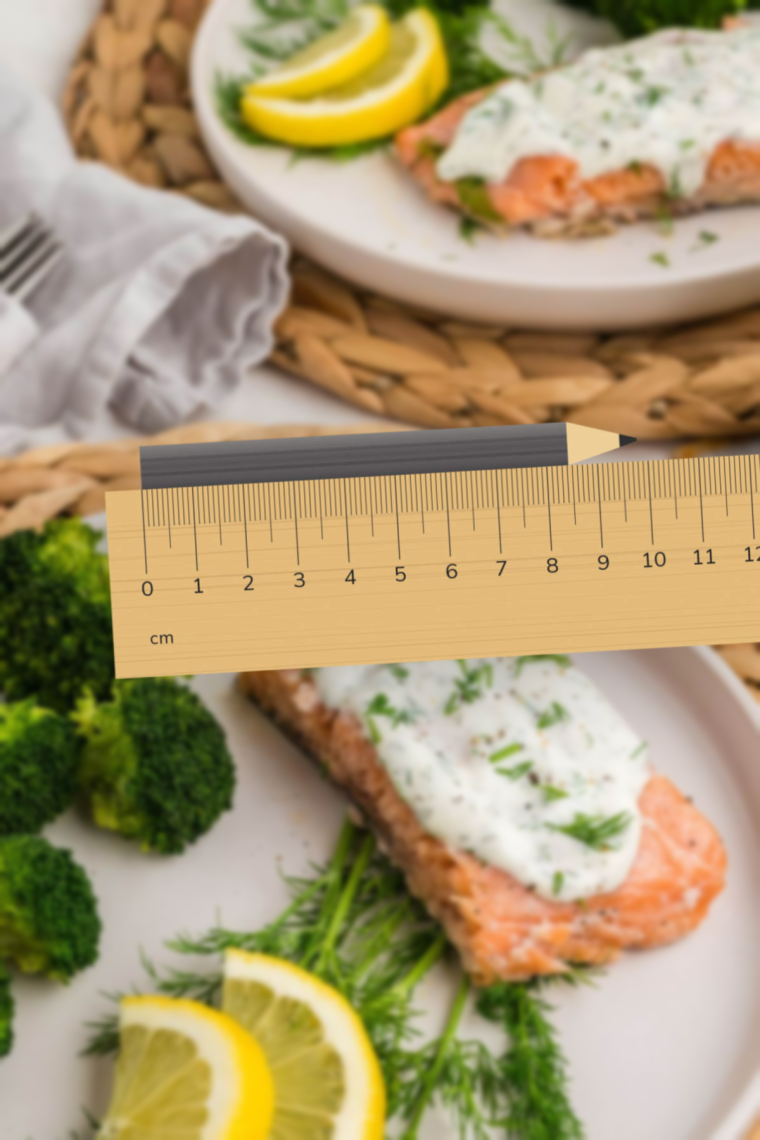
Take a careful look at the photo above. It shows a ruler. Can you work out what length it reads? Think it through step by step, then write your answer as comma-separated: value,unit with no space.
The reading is 9.8,cm
